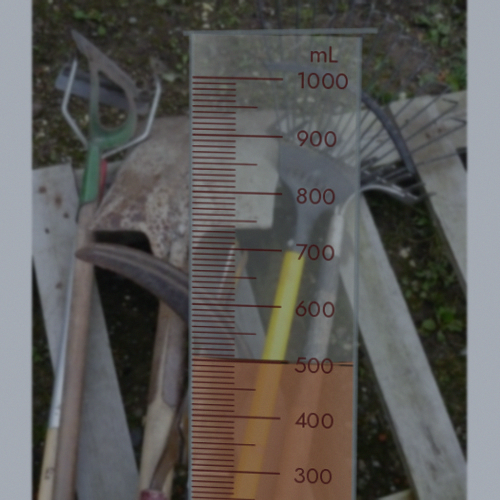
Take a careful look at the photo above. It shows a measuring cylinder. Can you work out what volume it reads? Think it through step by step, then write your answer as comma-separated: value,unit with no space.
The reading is 500,mL
